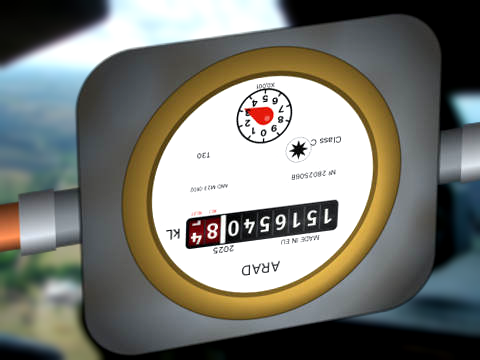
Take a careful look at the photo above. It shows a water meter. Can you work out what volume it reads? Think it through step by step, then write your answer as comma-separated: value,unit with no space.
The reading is 1516540.843,kL
